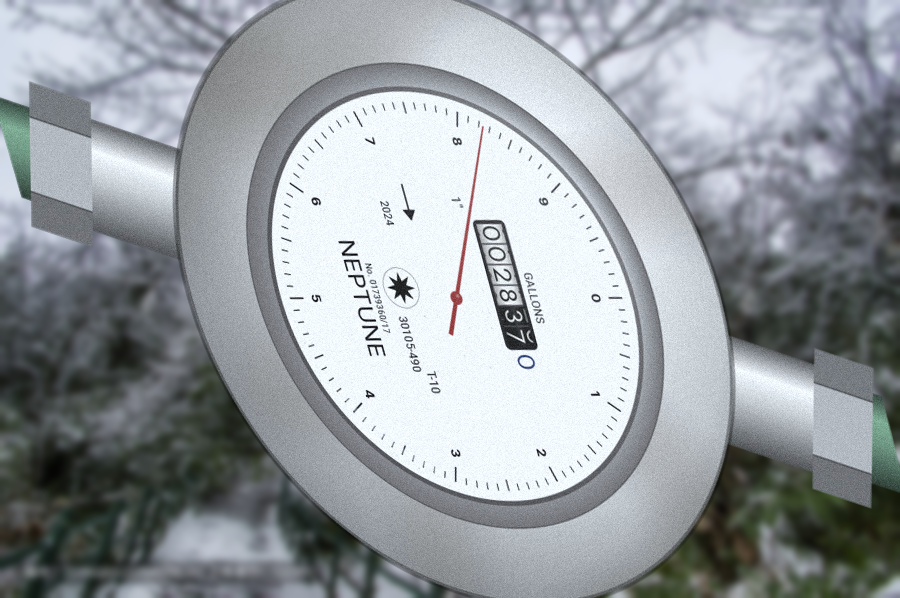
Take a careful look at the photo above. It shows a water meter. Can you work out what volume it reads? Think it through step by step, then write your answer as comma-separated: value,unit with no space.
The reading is 28368.2,gal
